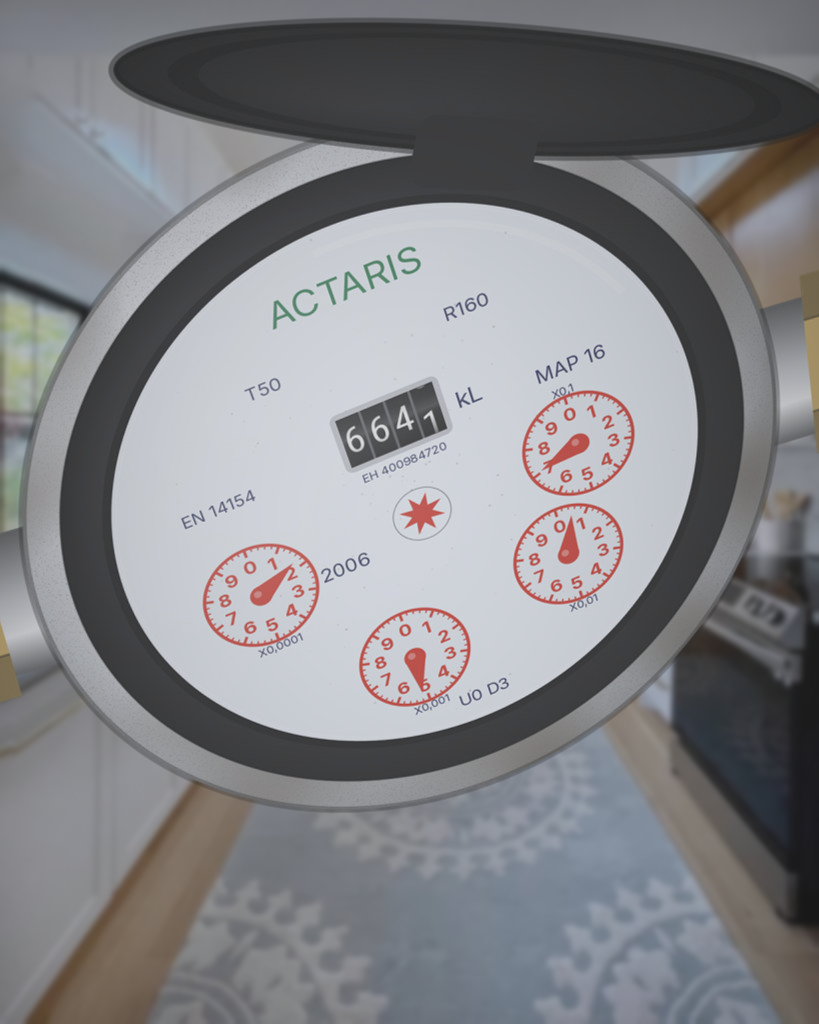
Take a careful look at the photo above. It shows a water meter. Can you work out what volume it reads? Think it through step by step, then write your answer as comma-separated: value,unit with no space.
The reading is 6640.7051,kL
